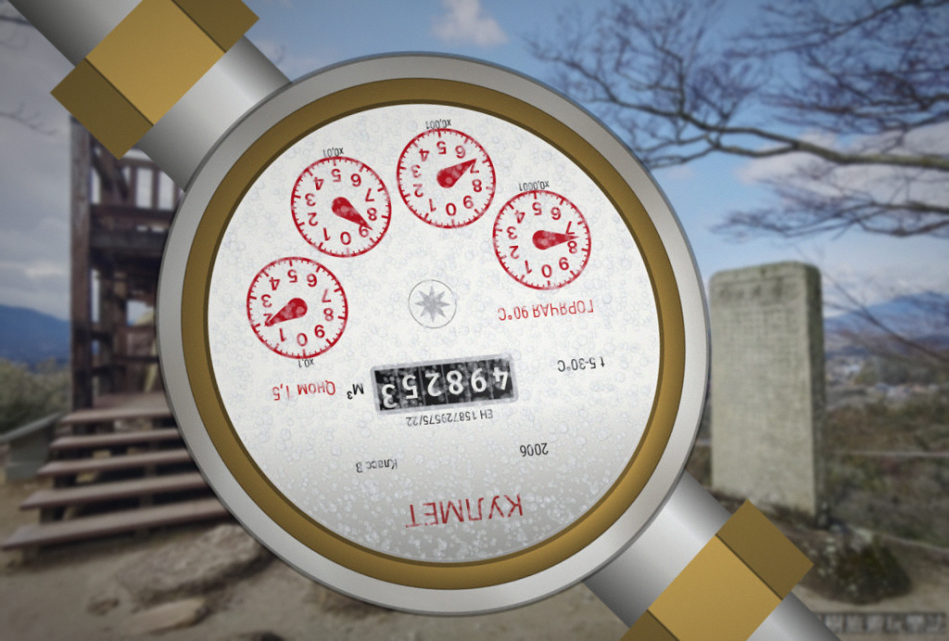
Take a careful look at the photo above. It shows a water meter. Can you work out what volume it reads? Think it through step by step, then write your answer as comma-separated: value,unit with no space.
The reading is 498253.1867,m³
